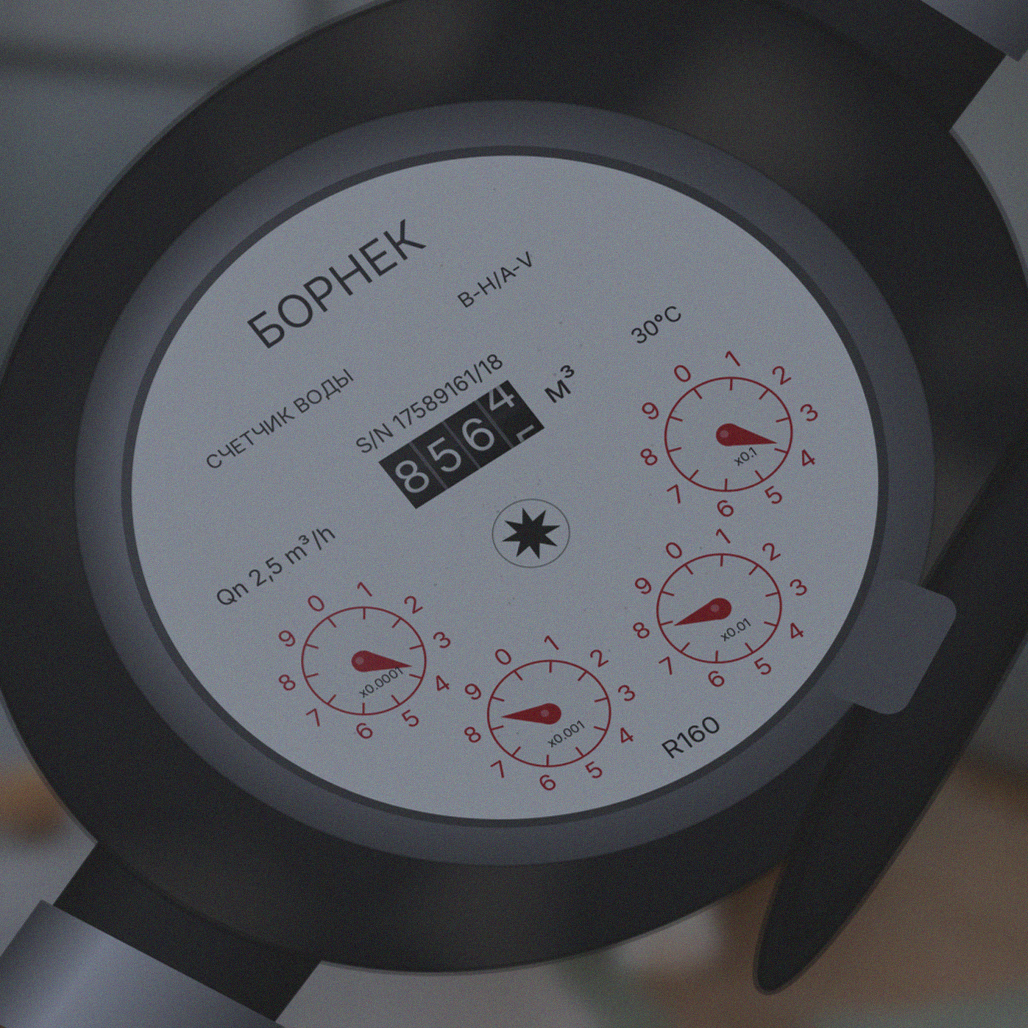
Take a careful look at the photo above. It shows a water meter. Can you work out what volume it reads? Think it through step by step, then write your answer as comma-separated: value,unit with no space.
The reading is 8564.3783,m³
